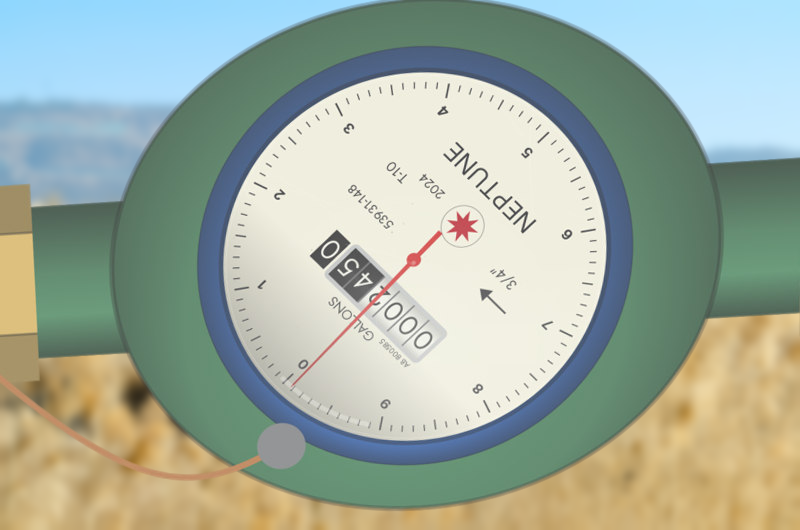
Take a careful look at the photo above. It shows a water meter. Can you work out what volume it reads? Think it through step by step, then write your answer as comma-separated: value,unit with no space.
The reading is 2449.9,gal
